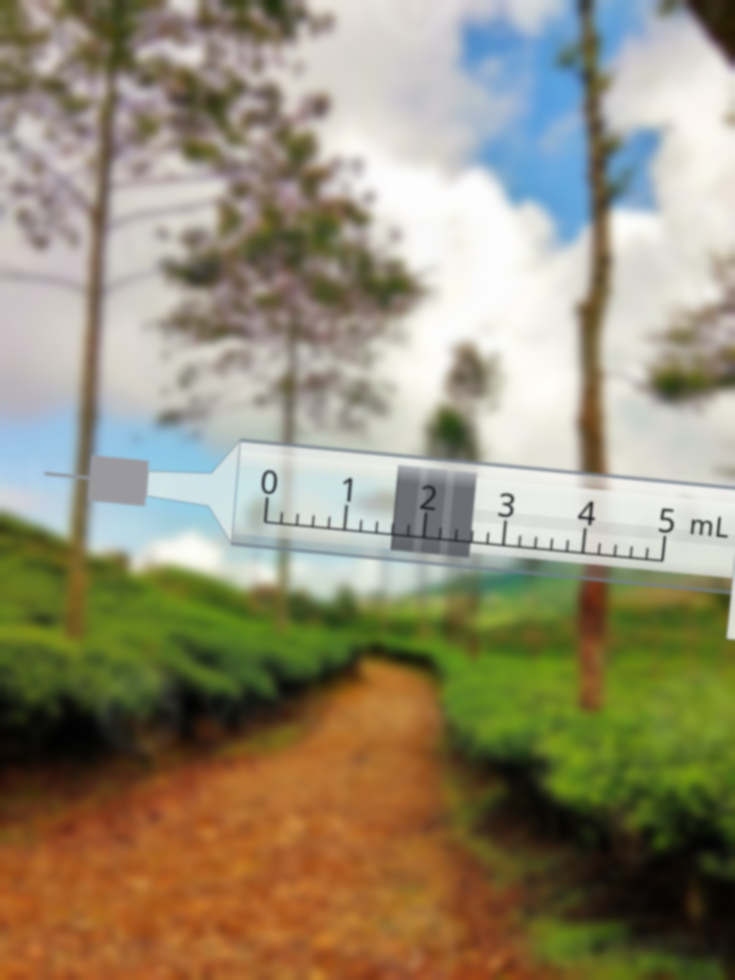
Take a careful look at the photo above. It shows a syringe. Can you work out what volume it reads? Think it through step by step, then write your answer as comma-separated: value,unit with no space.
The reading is 1.6,mL
